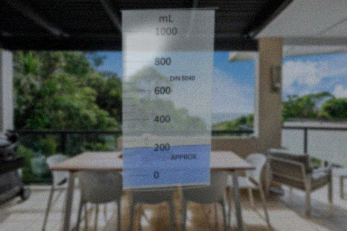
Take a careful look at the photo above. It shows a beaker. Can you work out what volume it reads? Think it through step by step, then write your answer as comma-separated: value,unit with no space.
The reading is 200,mL
